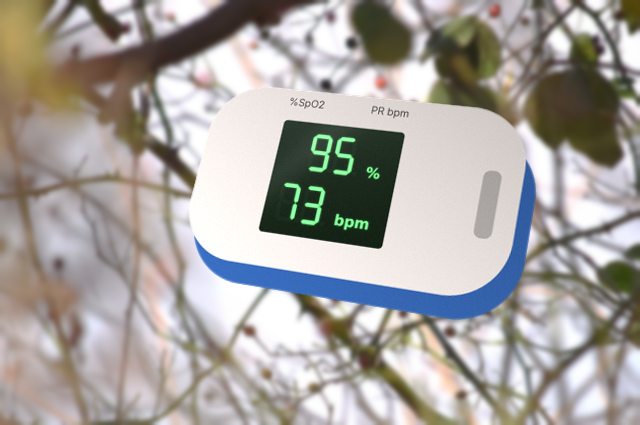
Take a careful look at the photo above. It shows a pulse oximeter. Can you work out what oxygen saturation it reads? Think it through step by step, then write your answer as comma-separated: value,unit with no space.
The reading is 95,%
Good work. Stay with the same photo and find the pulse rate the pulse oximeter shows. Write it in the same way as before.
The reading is 73,bpm
